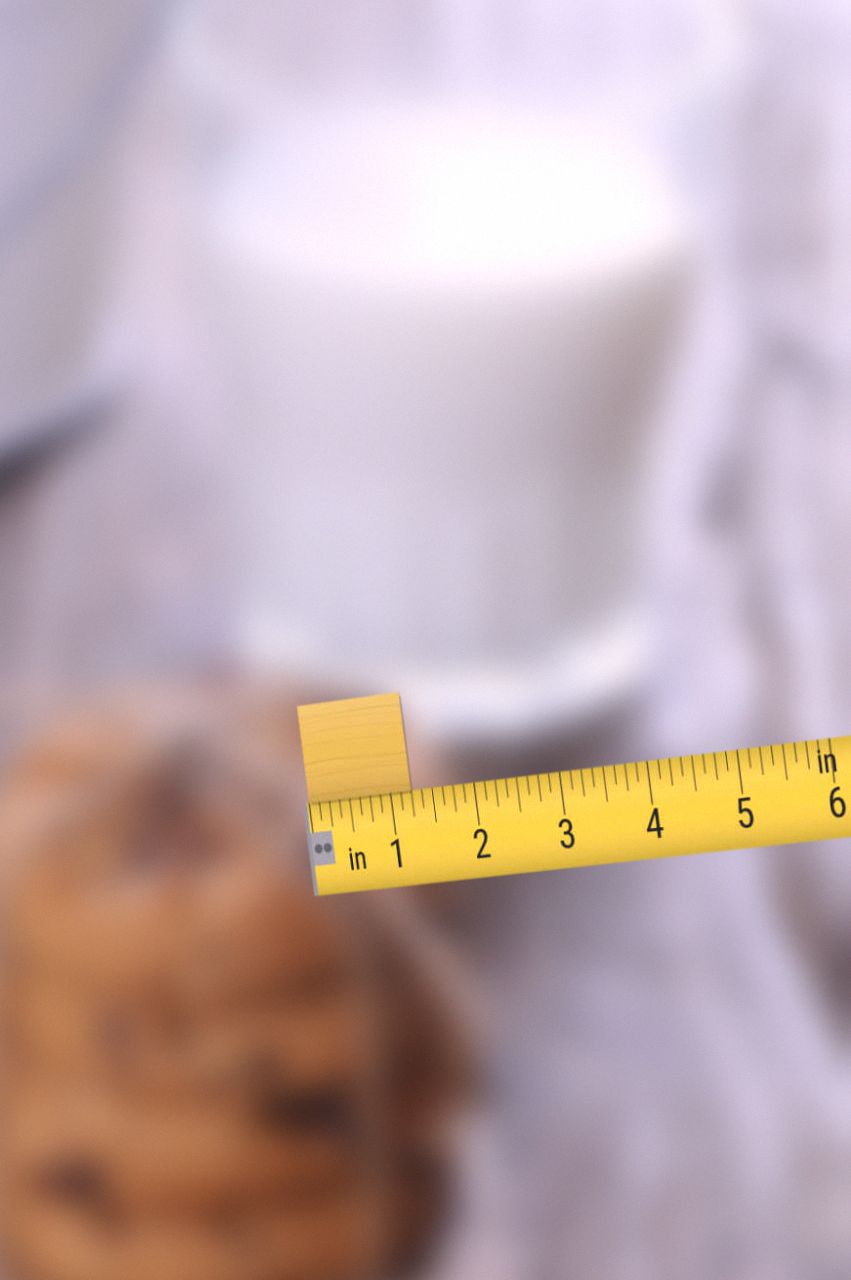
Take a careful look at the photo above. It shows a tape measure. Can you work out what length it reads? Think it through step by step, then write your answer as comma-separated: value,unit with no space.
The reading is 1.25,in
